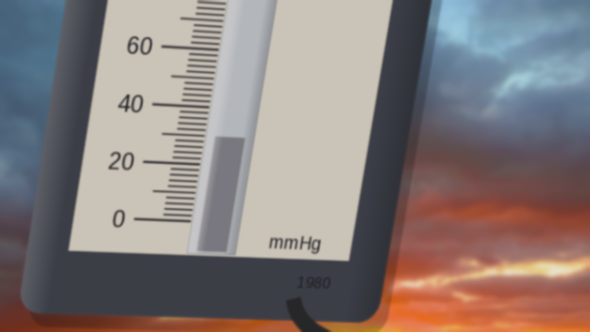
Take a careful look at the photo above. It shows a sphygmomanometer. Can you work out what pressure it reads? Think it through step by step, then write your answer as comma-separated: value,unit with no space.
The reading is 30,mmHg
